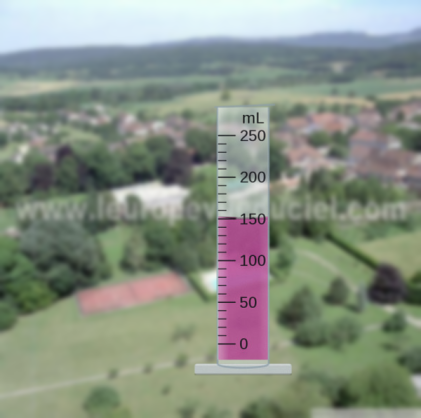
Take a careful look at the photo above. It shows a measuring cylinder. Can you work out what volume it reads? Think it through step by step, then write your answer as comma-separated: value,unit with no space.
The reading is 150,mL
